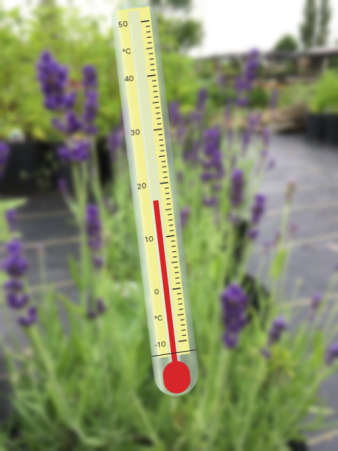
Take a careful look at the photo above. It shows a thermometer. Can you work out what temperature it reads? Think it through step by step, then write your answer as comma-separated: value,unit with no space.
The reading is 17,°C
